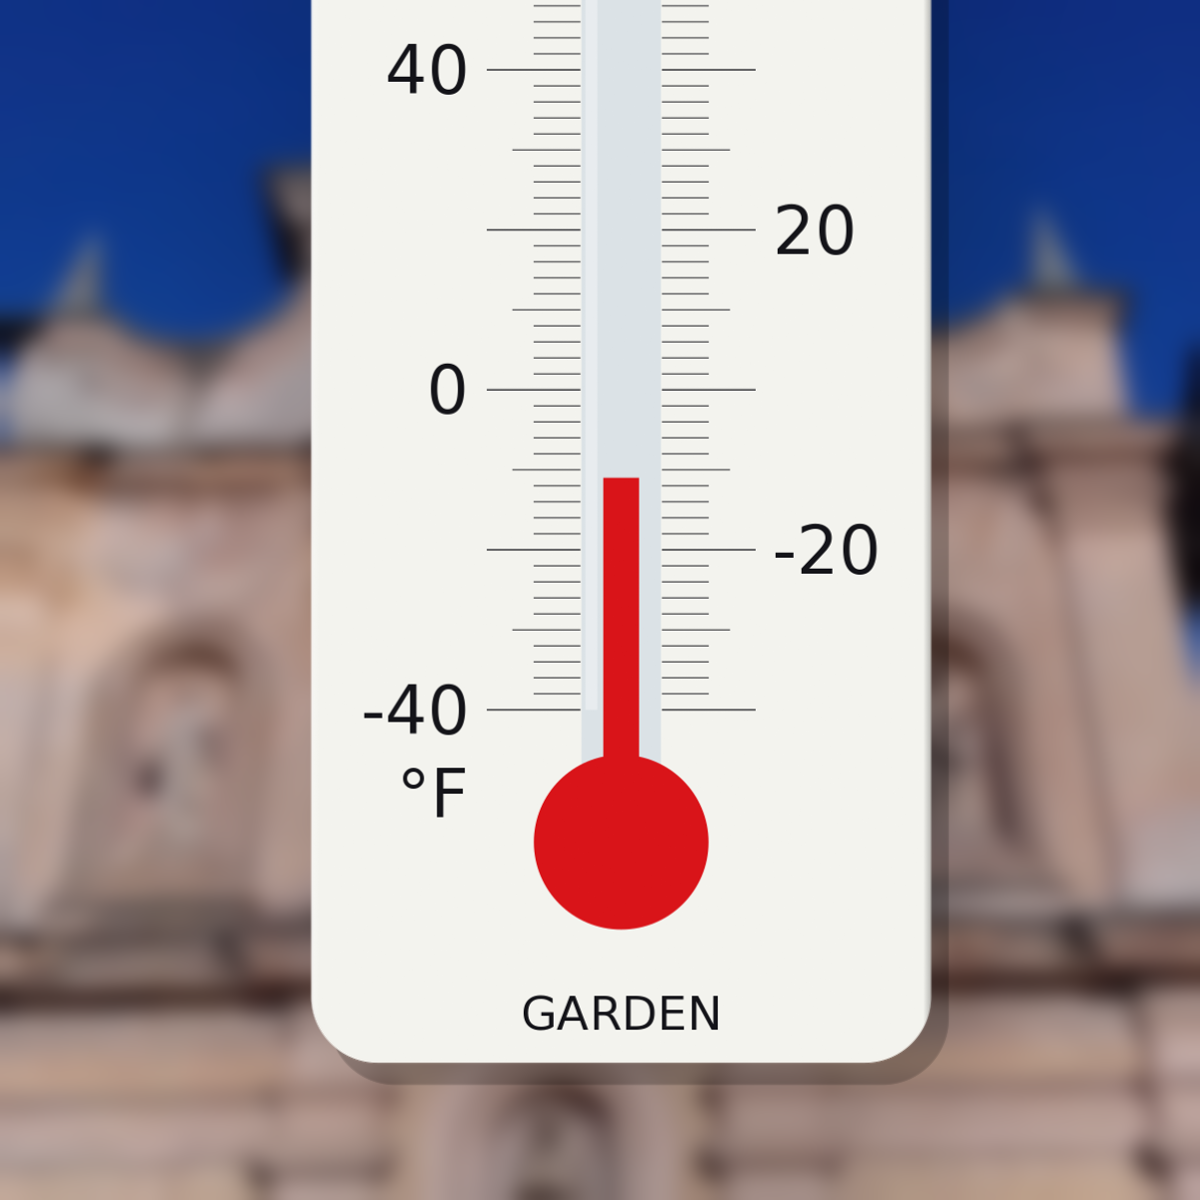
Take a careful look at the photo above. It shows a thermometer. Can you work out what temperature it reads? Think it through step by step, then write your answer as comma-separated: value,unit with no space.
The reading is -11,°F
